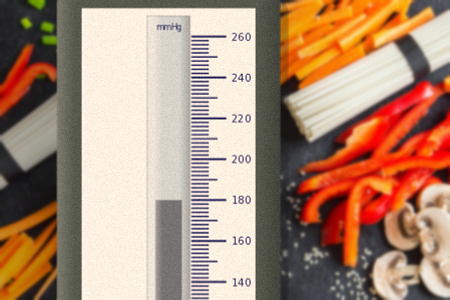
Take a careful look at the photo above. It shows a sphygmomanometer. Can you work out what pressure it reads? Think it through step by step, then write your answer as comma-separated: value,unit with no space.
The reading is 180,mmHg
